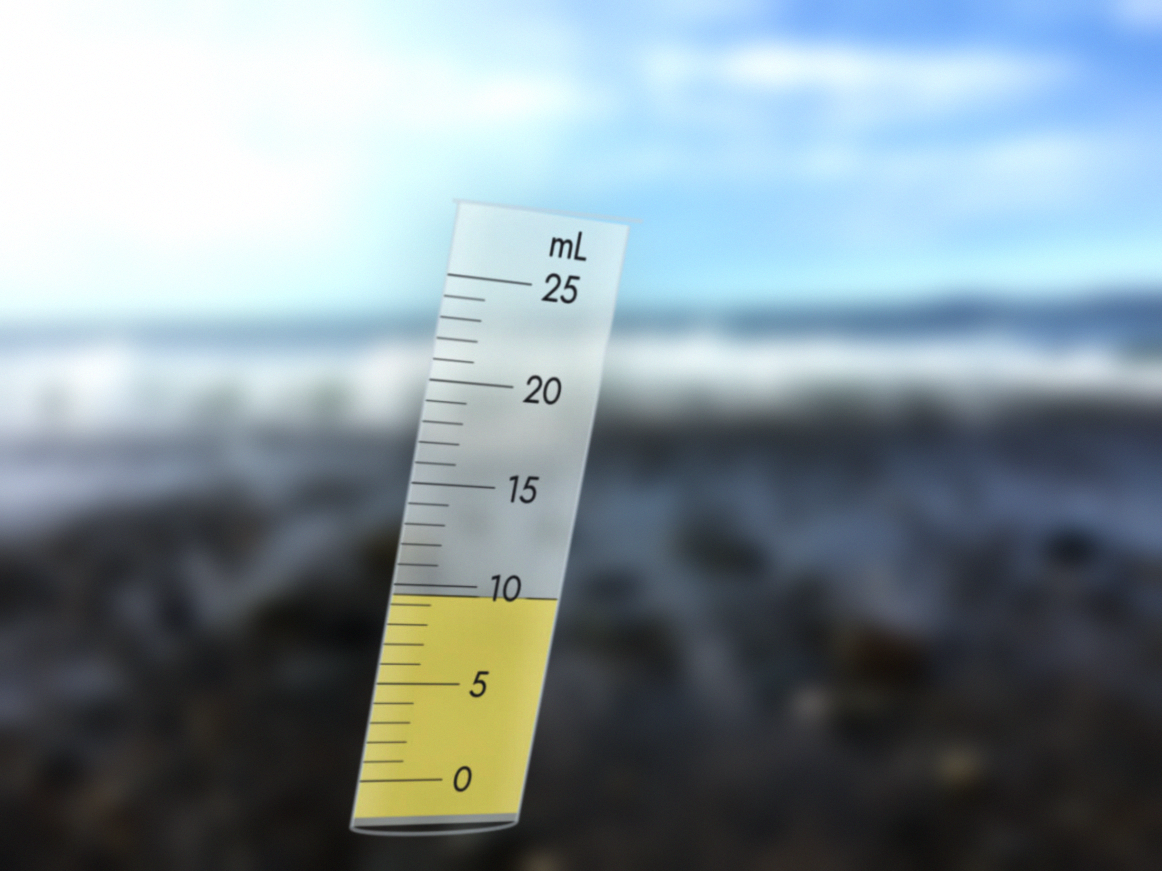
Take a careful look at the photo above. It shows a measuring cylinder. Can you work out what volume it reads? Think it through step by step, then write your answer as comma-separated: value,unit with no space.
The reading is 9.5,mL
